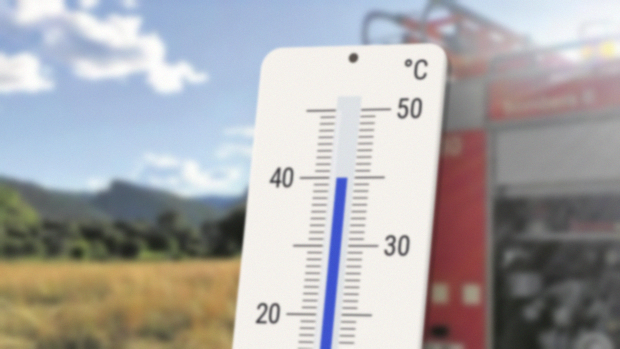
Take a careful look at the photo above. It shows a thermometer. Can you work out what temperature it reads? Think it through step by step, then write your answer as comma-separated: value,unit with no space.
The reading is 40,°C
